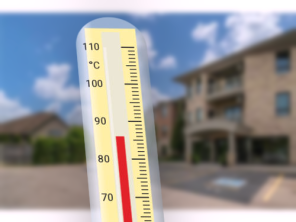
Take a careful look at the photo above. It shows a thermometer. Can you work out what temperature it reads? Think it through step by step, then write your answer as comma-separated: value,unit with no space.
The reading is 86,°C
